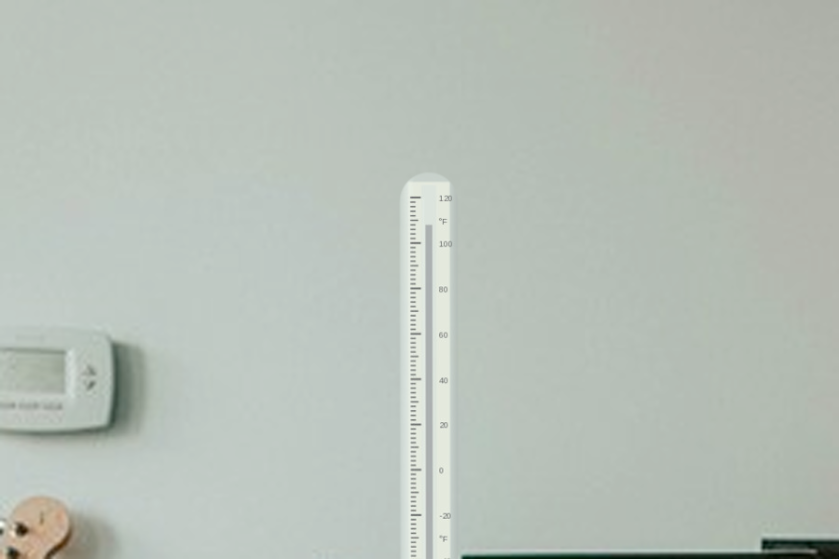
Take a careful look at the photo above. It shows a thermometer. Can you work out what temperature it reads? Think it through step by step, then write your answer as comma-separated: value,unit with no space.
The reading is 108,°F
